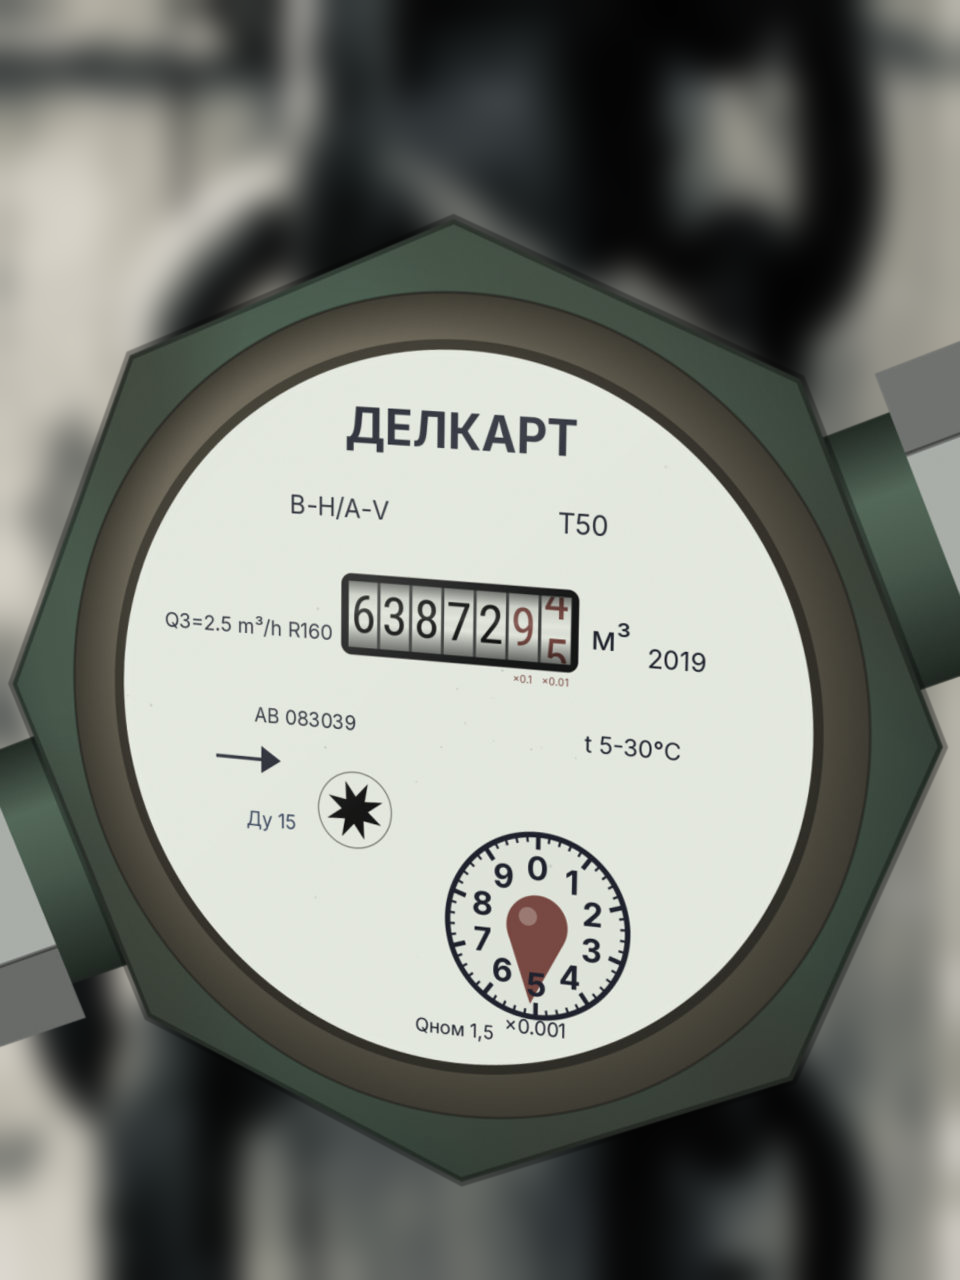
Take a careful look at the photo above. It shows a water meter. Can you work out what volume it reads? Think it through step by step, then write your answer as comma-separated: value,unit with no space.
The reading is 63872.945,m³
